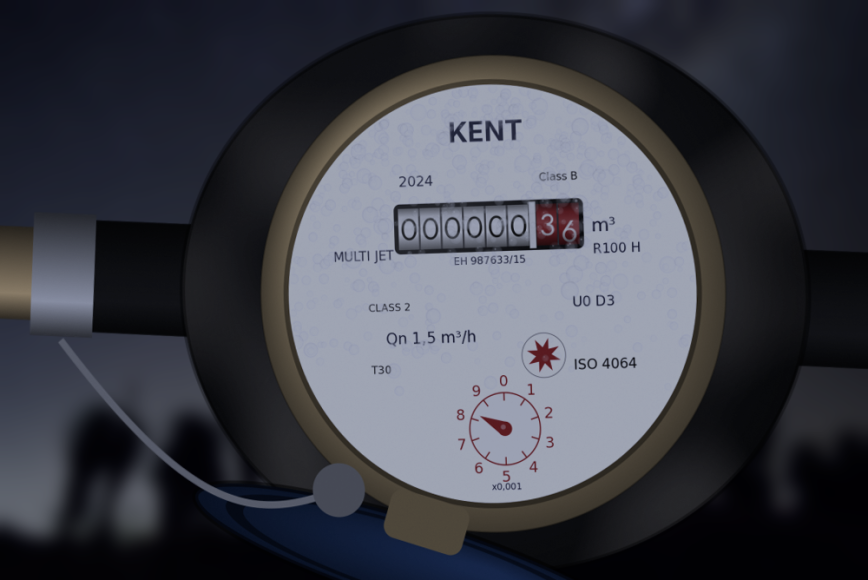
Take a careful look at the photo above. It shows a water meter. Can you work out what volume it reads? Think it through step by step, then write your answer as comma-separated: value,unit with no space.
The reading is 0.358,m³
